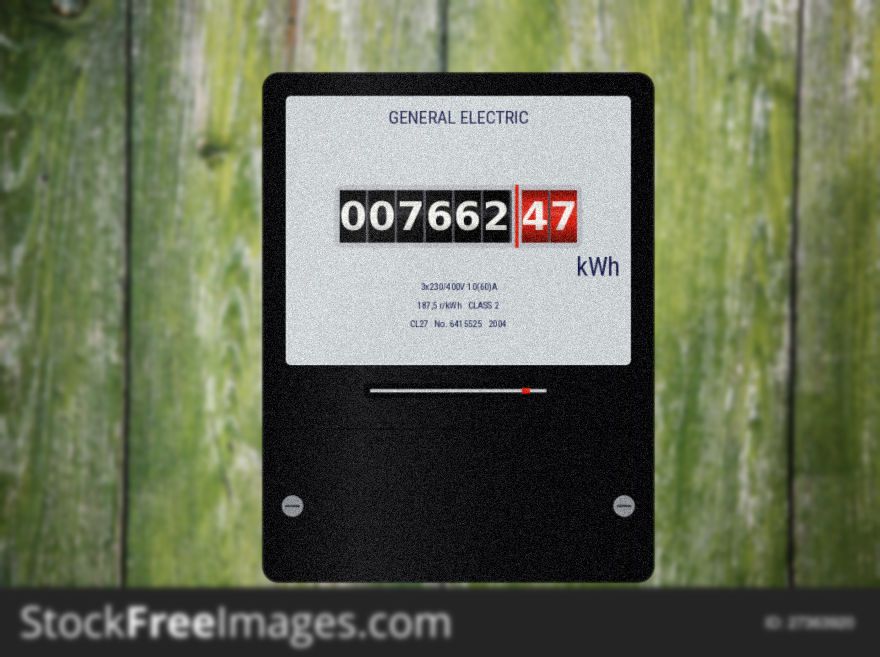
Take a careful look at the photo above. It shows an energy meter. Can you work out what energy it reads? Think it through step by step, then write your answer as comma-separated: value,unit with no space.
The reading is 7662.47,kWh
